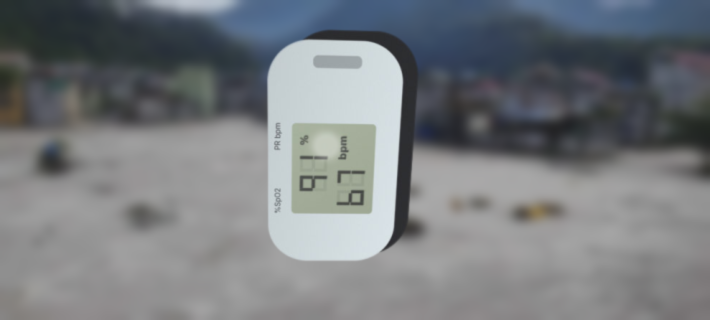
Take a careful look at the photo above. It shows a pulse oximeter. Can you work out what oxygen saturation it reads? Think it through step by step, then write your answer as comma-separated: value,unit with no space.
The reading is 91,%
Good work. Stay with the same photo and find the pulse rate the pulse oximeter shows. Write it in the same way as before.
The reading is 67,bpm
